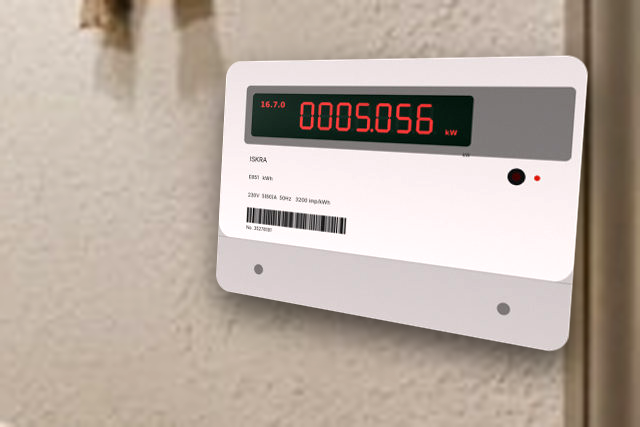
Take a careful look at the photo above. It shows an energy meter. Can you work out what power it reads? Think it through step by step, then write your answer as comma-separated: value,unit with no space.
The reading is 5.056,kW
